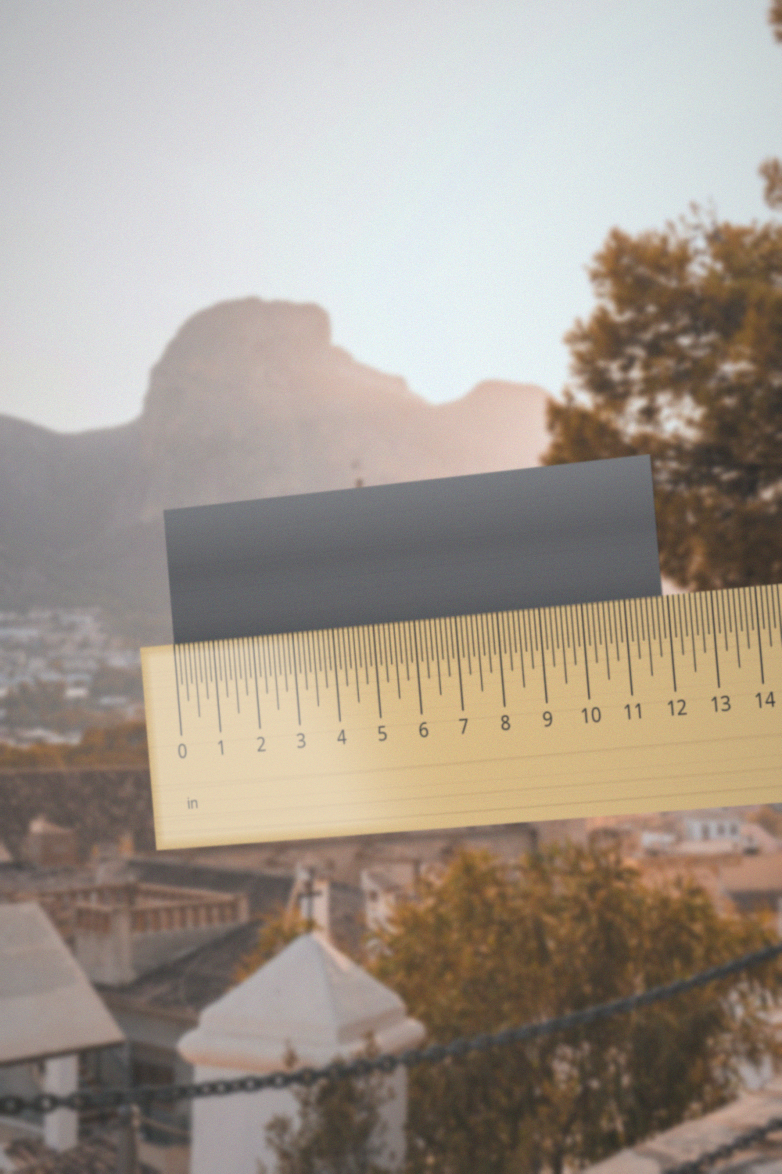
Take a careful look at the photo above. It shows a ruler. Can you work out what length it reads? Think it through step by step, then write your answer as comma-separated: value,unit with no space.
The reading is 11.875,in
